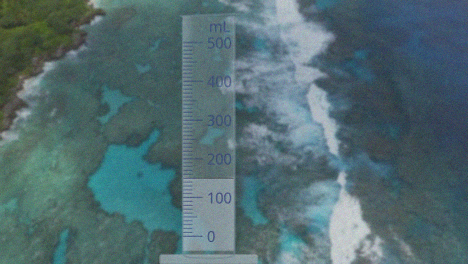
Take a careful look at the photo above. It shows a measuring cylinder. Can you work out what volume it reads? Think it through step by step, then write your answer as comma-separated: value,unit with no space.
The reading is 150,mL
